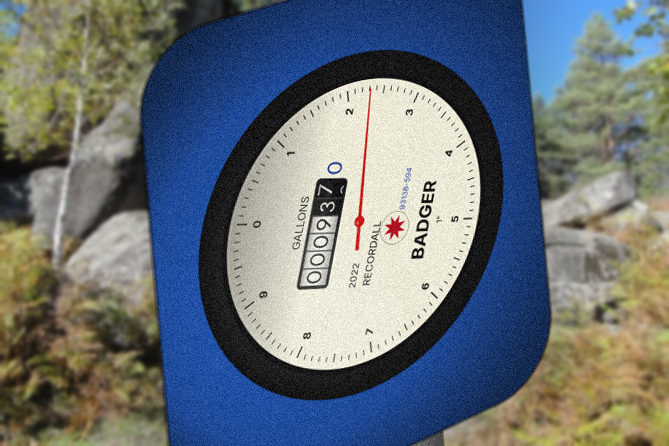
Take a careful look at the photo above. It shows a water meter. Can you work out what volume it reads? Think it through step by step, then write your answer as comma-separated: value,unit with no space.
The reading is 9372.3,gal
